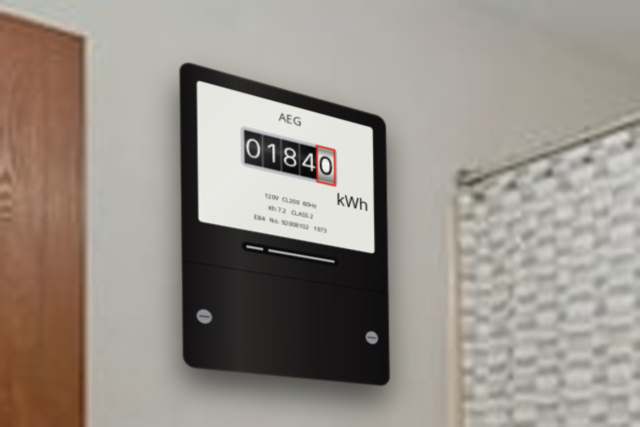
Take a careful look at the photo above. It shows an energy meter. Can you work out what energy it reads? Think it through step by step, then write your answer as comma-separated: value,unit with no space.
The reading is 184.0,kWh
